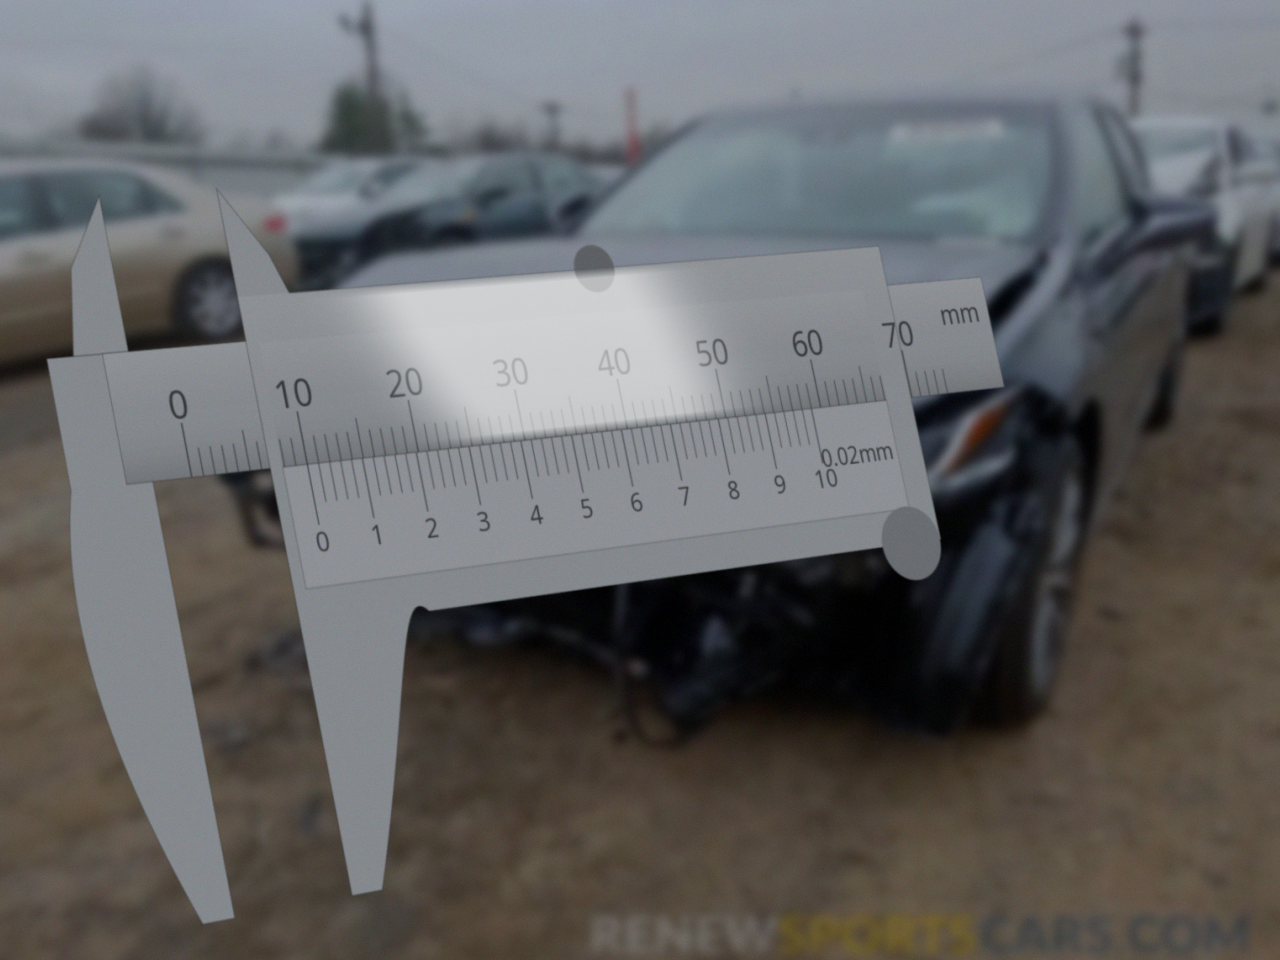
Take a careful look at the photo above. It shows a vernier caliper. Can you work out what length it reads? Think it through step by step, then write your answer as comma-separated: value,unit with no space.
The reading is 10.0,mm
